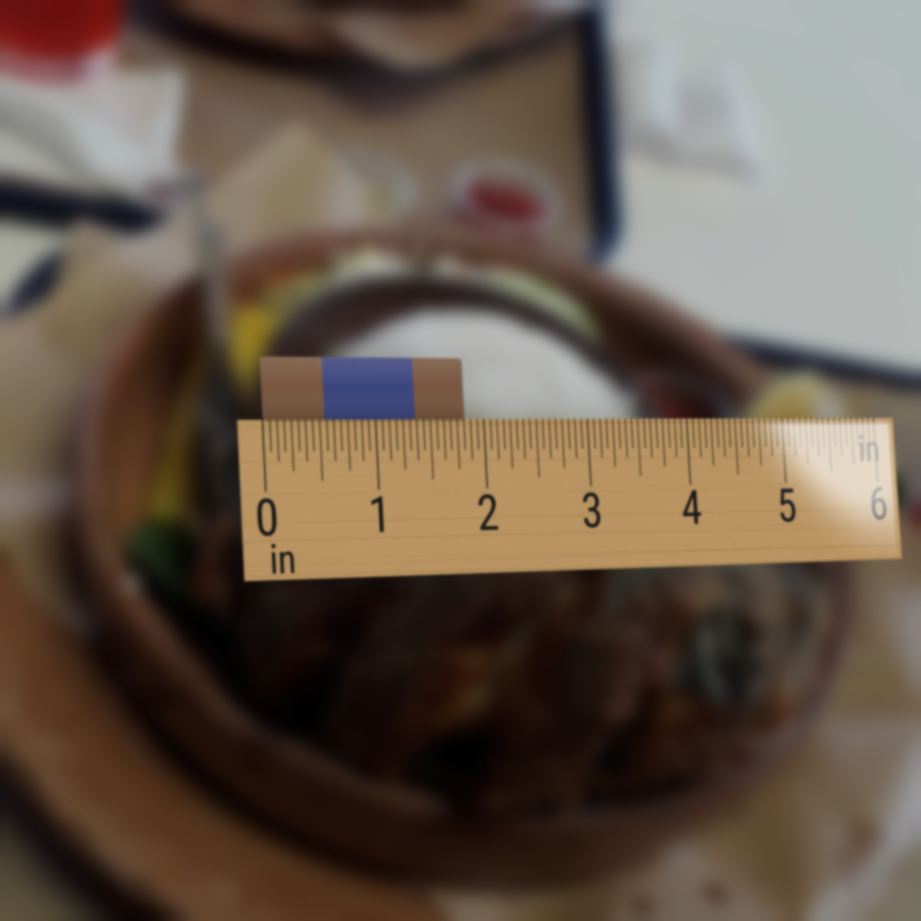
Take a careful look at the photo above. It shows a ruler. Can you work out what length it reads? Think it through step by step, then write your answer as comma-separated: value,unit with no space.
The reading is 1.8125,in
